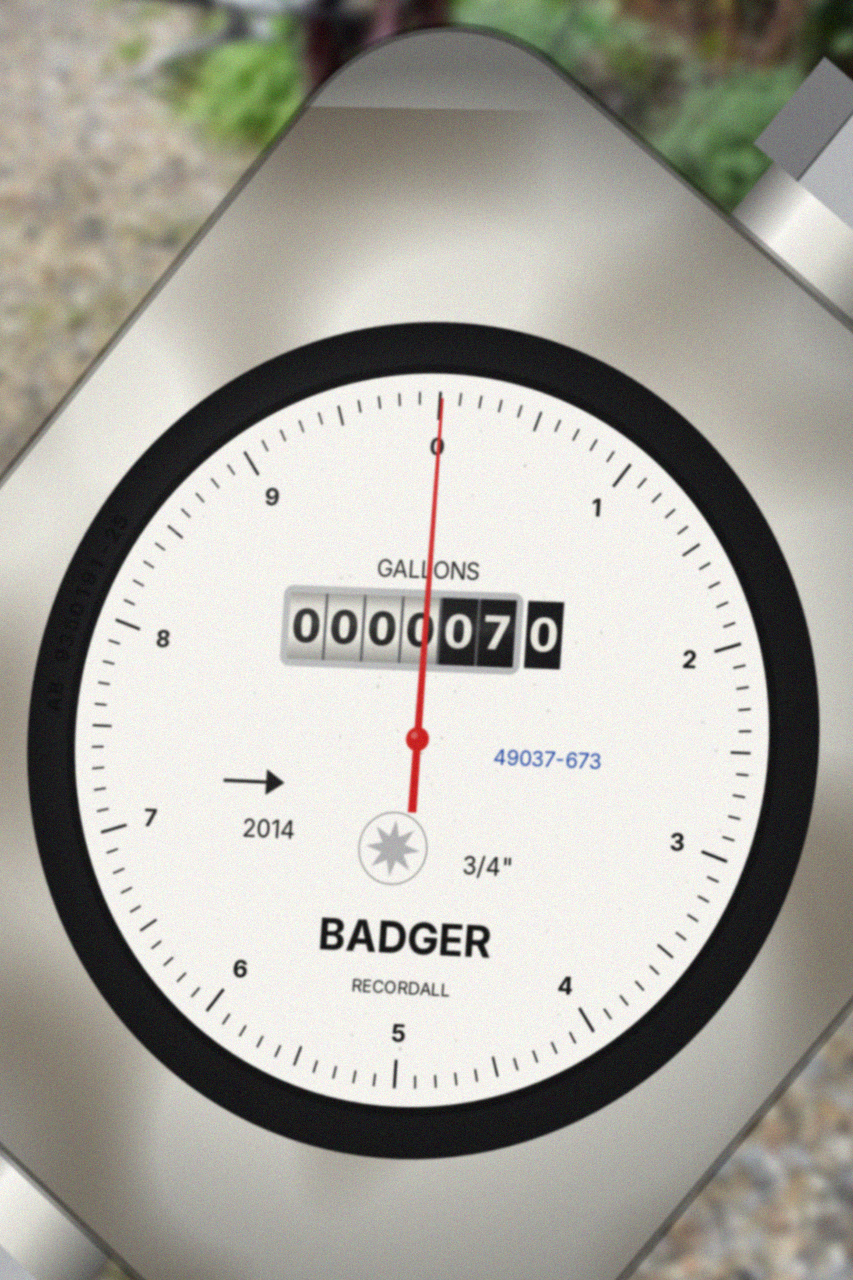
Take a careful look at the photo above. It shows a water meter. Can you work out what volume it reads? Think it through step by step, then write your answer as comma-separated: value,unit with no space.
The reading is 70.0,gal
